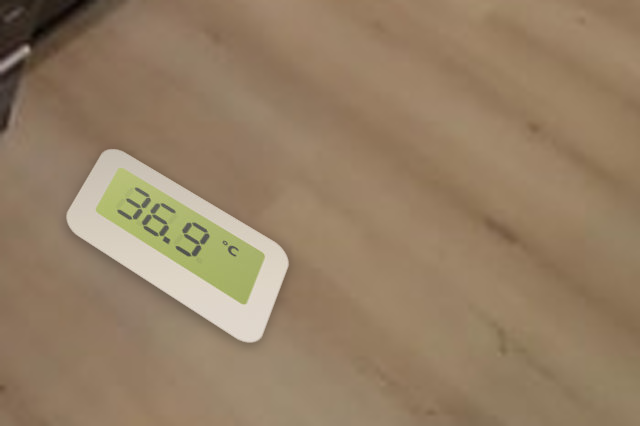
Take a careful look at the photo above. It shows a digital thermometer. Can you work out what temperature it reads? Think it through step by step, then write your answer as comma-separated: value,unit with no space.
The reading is 36.9,°C
